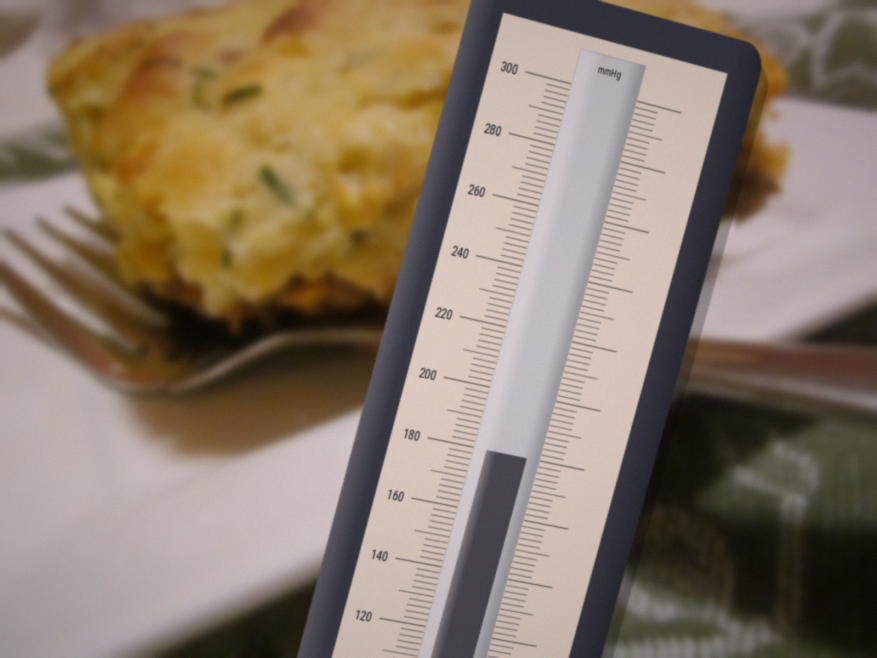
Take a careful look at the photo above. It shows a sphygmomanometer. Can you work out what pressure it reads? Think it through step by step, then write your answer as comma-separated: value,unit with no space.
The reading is 180,mmHg
